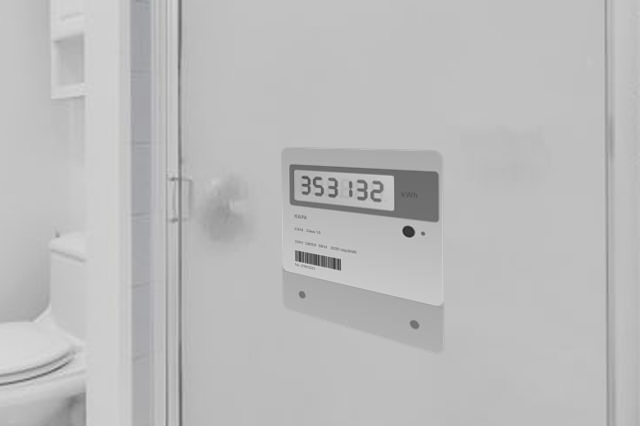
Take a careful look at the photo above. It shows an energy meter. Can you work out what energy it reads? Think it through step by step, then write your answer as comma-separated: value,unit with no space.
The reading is 353132,kWh
